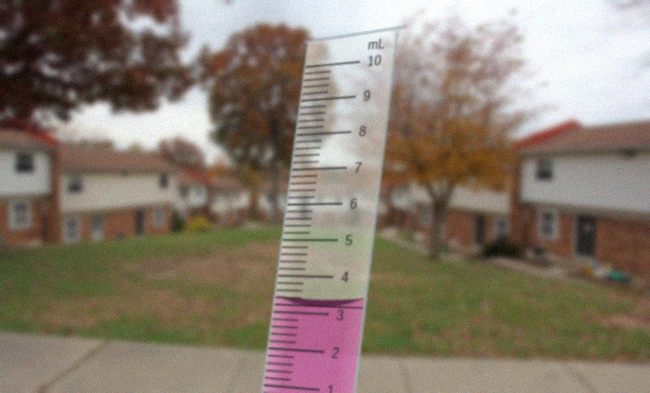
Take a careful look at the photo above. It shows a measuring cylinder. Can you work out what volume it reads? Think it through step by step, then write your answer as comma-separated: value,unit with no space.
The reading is 3.2,mL
